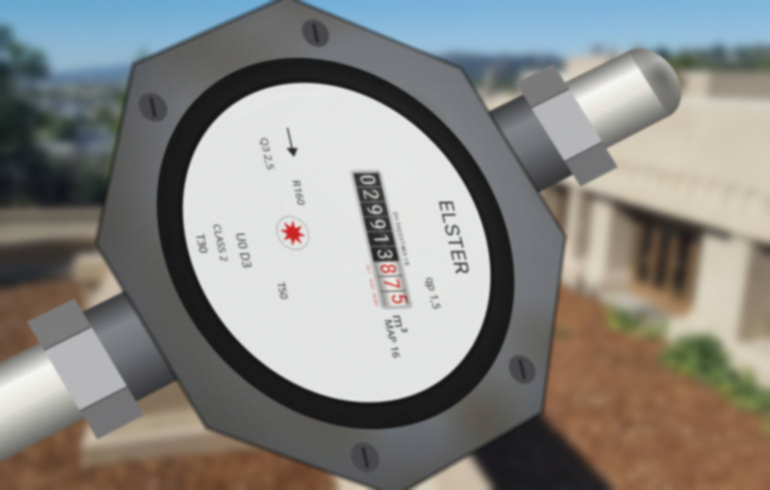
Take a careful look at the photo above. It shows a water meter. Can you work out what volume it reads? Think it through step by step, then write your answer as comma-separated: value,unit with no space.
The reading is 29913.875,m³
